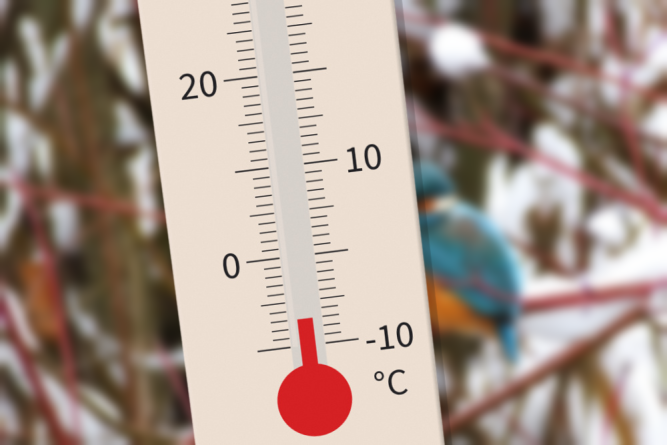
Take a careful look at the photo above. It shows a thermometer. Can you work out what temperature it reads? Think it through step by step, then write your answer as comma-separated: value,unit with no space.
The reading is -7,°C
